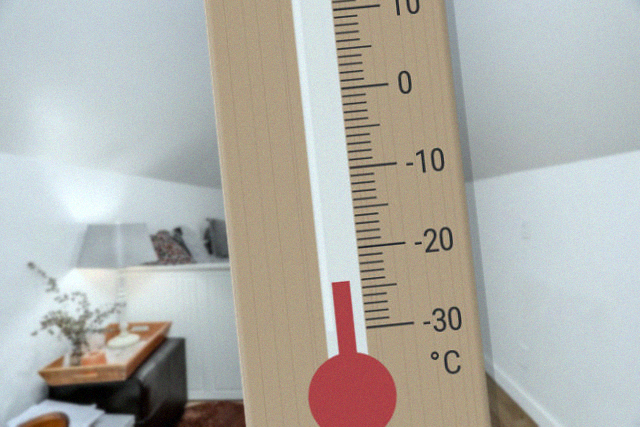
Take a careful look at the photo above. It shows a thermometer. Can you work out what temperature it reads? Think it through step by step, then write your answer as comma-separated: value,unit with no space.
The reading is -24,°C
